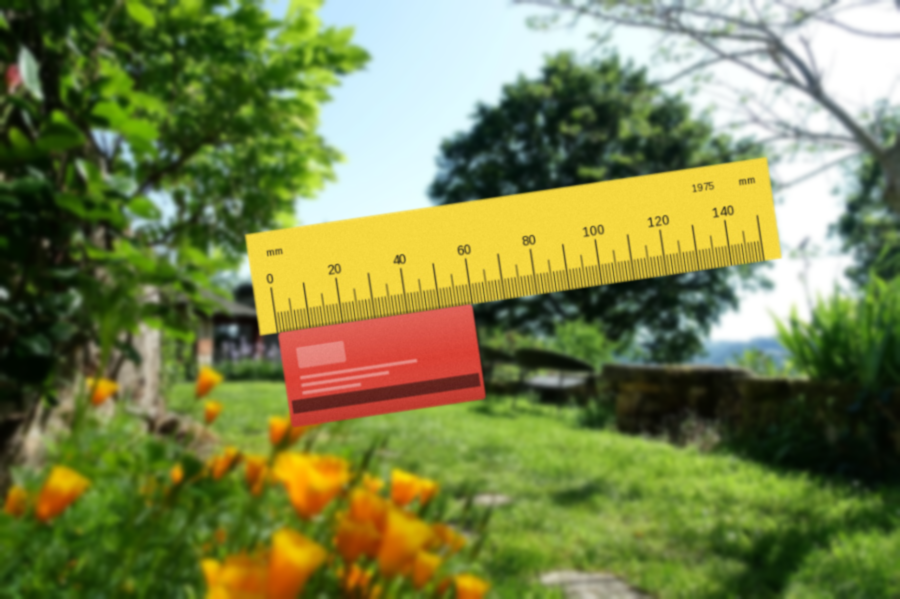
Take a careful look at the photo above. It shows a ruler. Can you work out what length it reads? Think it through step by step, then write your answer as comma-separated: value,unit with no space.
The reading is 60,mm
